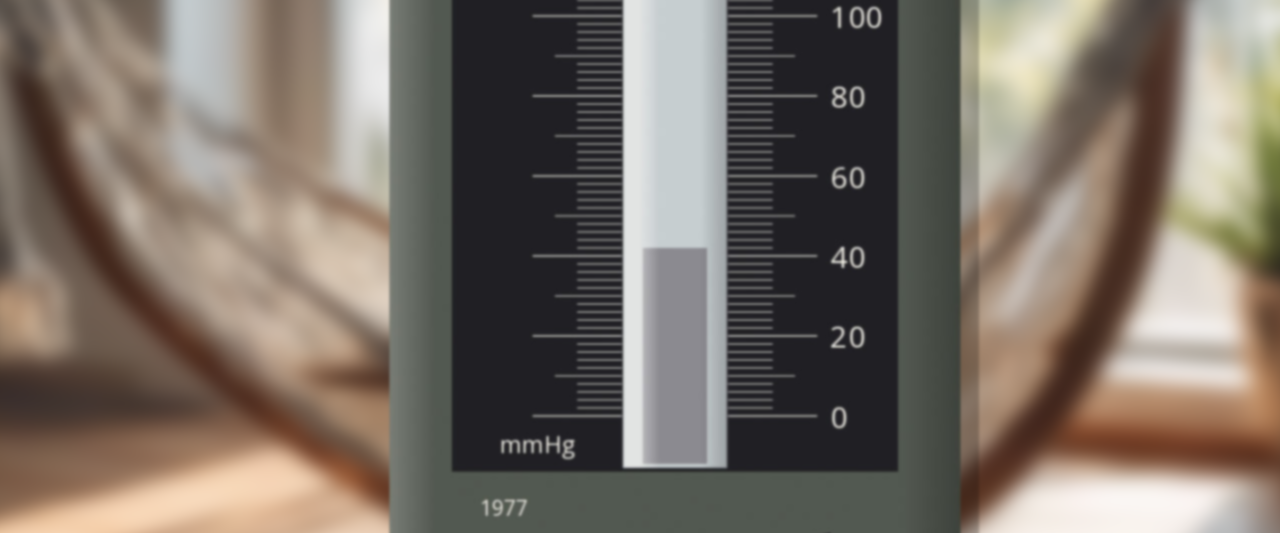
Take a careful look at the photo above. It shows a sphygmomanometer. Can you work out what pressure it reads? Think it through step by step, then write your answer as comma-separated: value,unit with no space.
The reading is 42,mmHg
